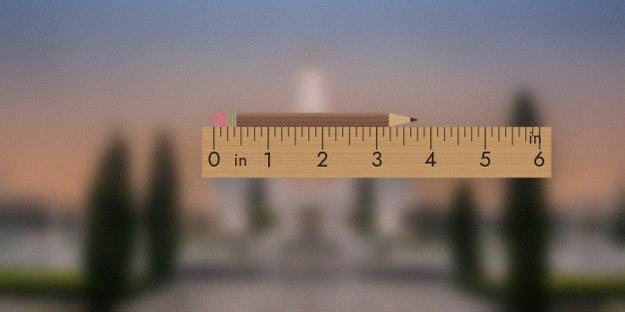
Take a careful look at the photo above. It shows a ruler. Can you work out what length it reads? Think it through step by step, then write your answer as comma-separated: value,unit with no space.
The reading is 3.75,in
